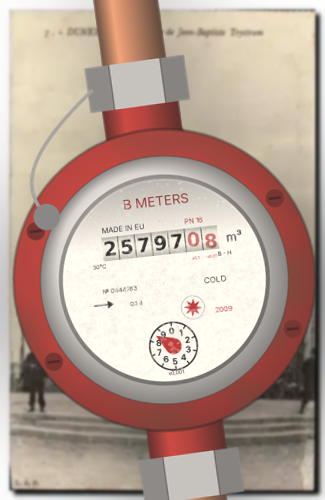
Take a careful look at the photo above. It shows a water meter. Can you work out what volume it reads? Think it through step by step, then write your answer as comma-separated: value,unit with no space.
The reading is 25797.078,m³
